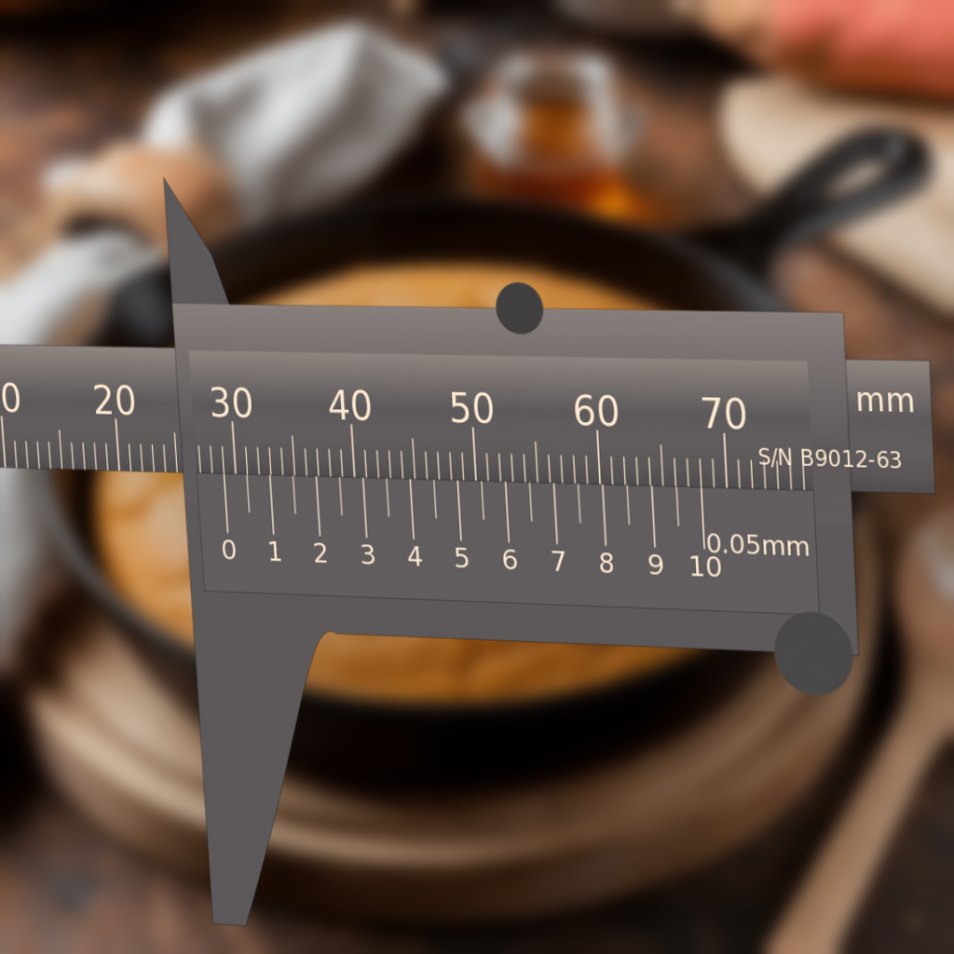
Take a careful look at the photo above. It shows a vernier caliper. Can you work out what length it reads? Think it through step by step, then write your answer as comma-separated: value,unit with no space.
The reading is 29.0,mm
